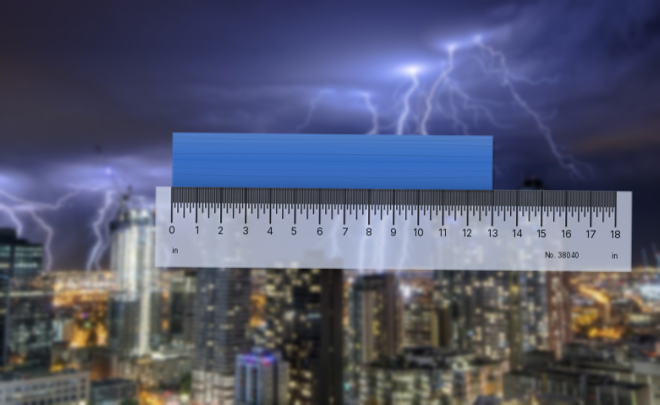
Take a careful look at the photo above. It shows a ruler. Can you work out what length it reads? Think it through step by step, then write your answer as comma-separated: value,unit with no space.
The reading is 13,in
